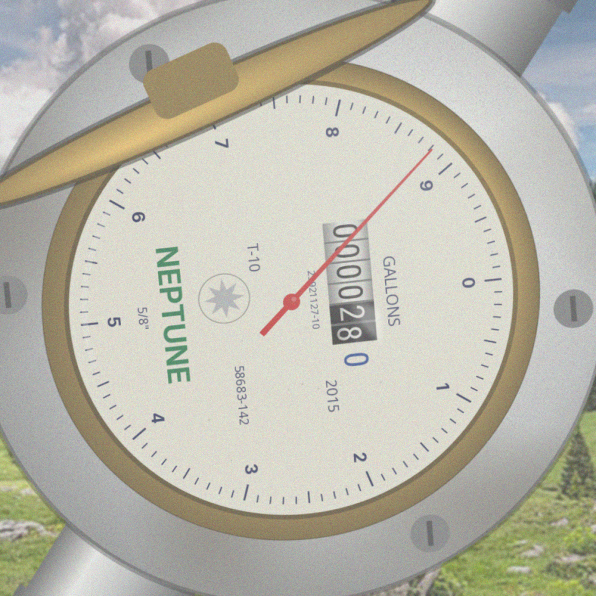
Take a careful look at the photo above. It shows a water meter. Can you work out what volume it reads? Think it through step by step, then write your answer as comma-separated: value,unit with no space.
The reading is 278.8,gal
